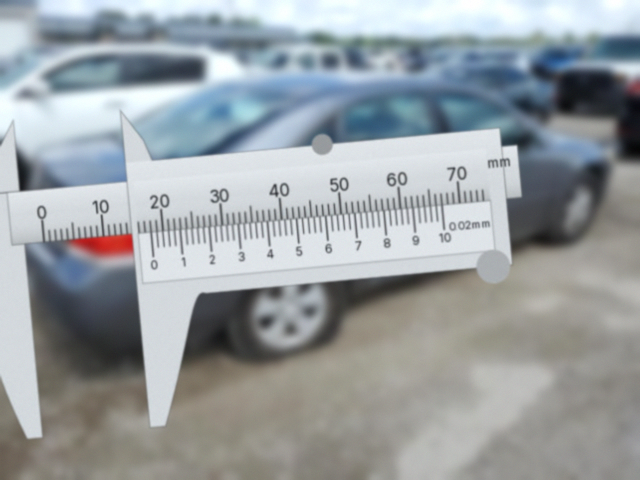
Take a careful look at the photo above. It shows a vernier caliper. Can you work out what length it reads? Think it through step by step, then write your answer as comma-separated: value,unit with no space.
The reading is 18.0,mm
